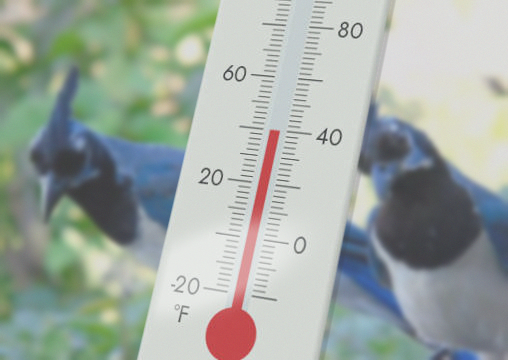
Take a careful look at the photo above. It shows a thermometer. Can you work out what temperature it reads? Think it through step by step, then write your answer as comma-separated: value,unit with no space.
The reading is 40,°F
